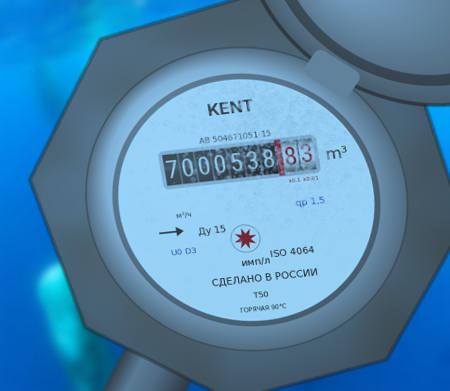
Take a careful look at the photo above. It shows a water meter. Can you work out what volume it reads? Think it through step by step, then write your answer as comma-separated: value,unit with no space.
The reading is 7000538.83,m³
